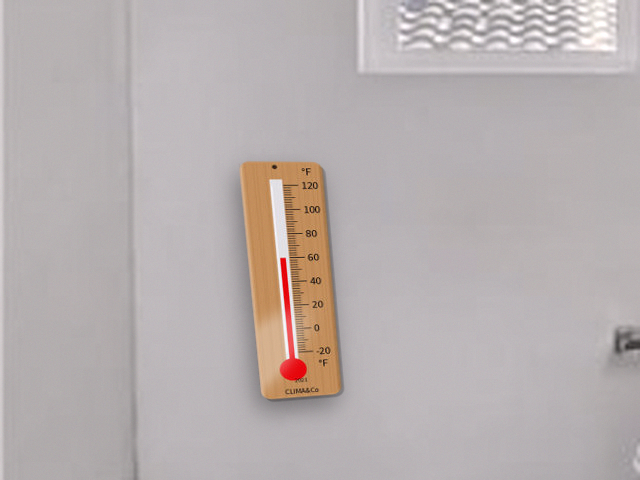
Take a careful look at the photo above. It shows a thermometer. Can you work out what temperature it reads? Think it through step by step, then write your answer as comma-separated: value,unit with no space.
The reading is 60,°F
